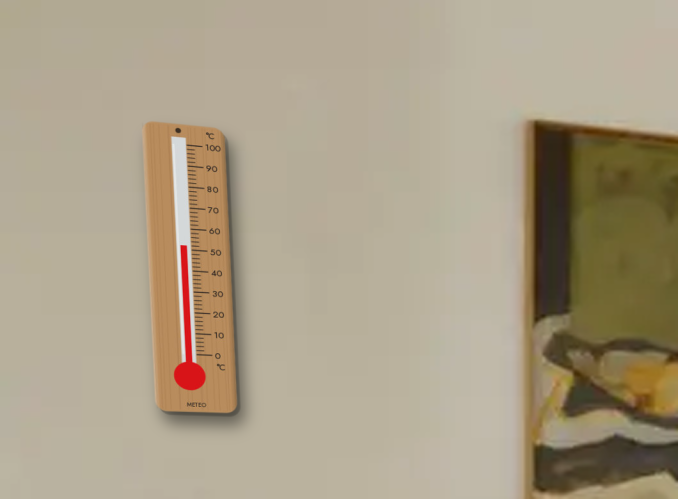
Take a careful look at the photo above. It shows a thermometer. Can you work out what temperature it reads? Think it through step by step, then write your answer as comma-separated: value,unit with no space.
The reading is 52,°C
